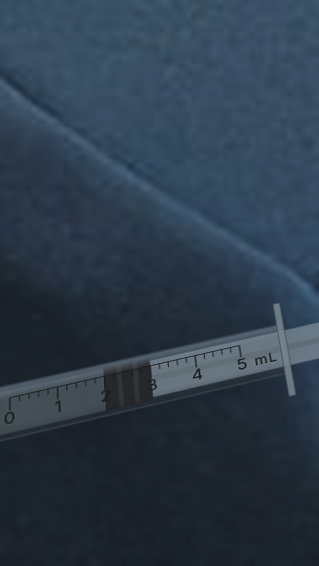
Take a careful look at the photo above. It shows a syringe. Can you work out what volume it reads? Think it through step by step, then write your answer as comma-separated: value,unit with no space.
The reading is 2,mL
